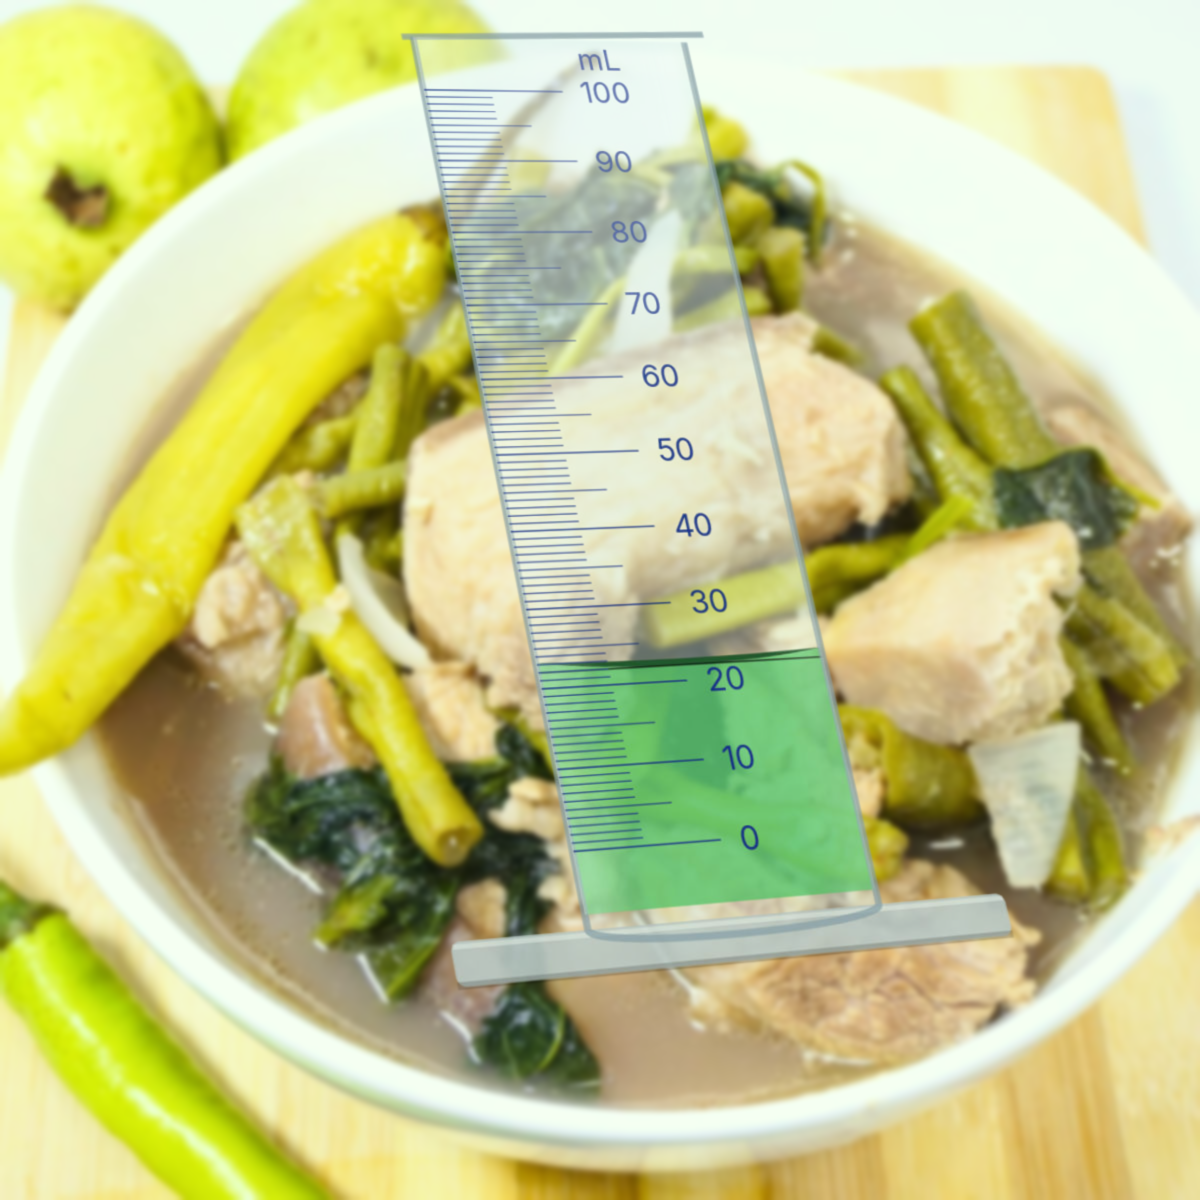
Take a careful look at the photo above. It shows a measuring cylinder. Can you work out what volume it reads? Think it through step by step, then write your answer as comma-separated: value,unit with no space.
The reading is 22,mL
